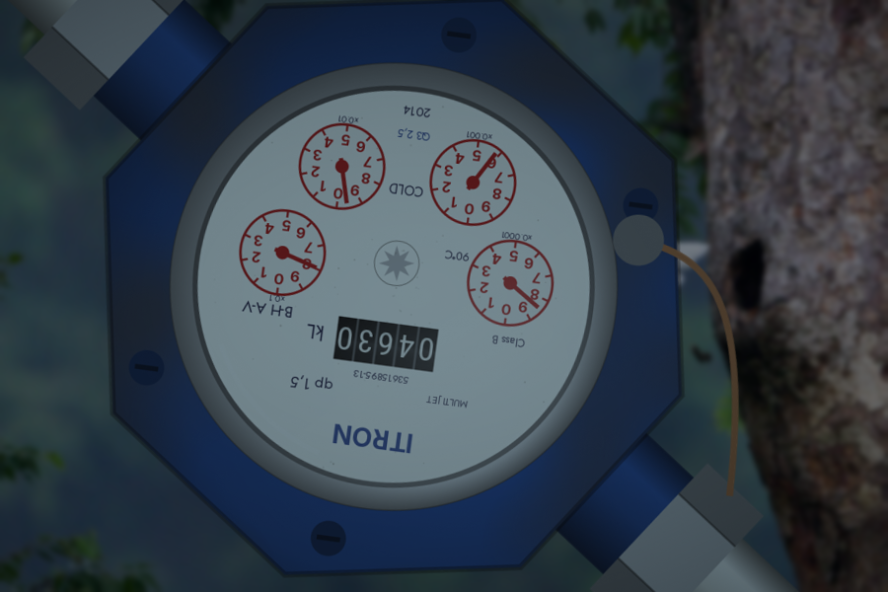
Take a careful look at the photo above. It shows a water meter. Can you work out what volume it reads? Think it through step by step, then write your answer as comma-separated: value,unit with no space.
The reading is 4630.7958,kL
